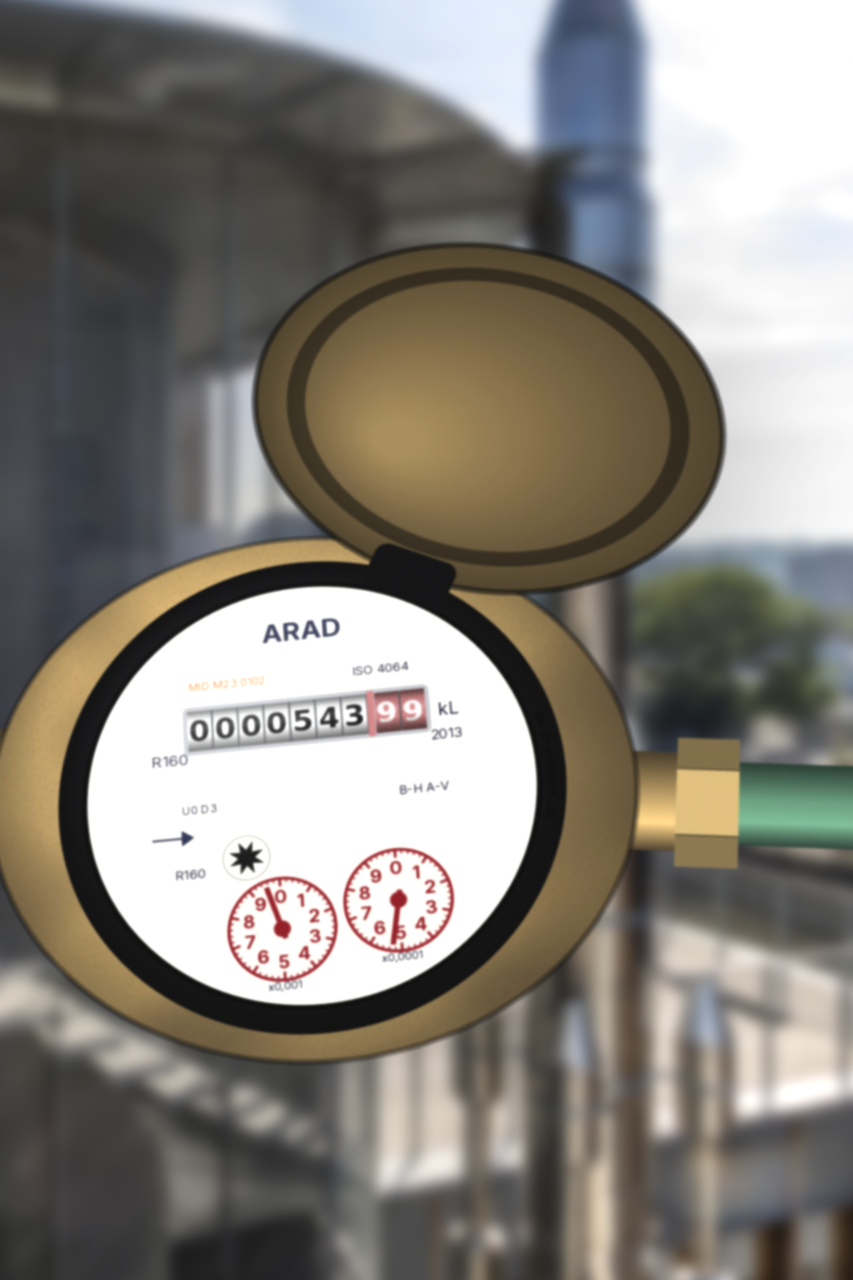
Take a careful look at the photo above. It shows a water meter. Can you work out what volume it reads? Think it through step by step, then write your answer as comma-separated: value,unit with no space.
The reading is 543.9895,kL
